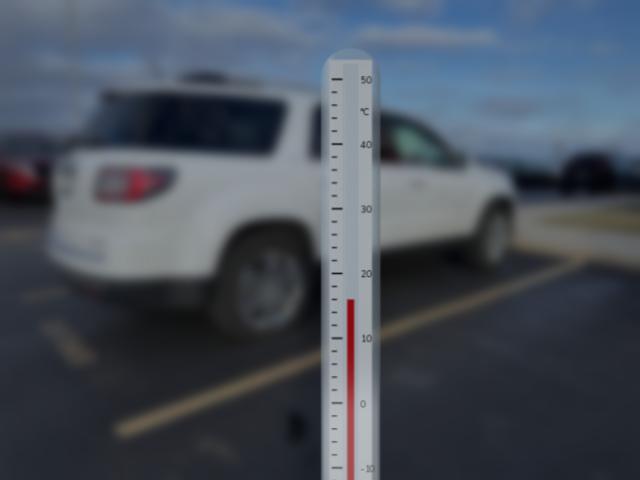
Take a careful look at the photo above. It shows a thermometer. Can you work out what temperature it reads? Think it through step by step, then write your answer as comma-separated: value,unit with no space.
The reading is 16,°C
